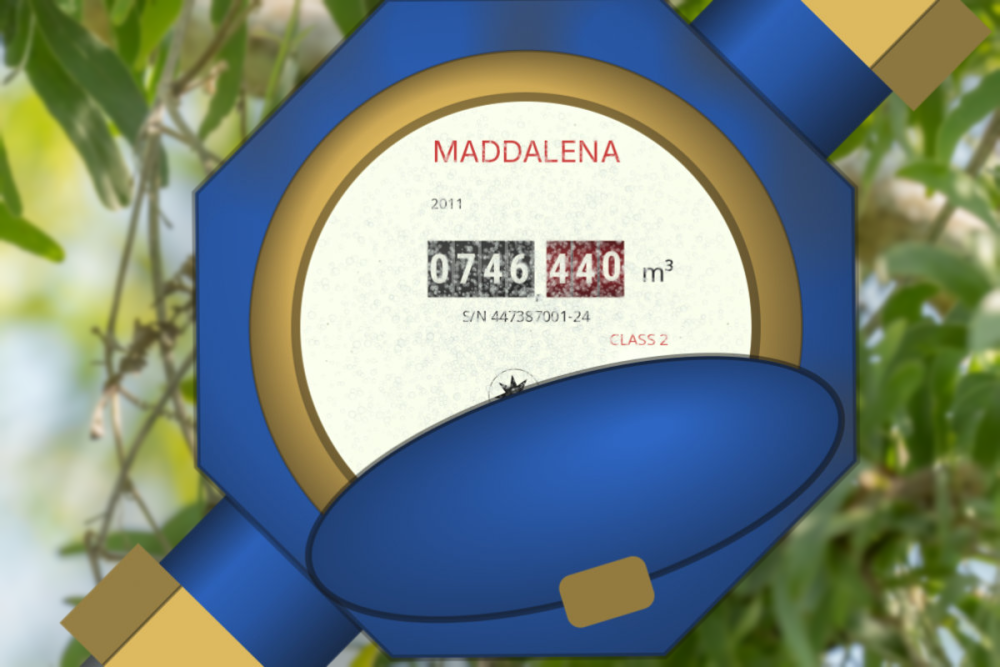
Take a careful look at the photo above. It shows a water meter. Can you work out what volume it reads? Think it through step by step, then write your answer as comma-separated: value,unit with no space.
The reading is 746.440,m³
